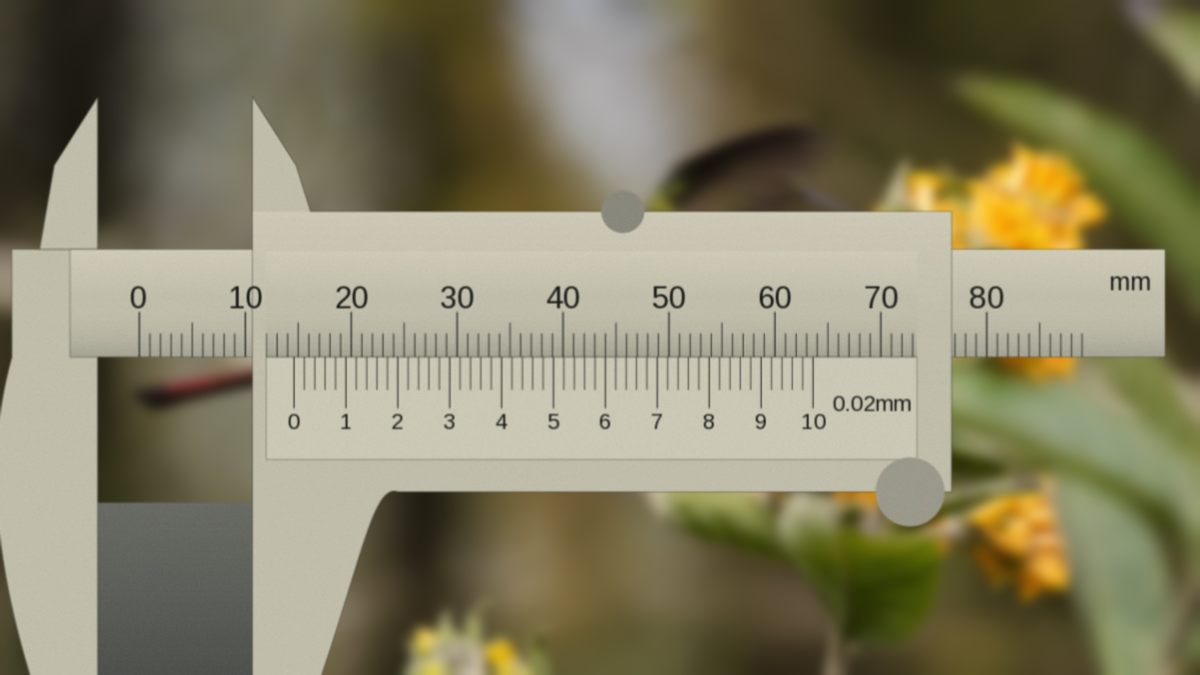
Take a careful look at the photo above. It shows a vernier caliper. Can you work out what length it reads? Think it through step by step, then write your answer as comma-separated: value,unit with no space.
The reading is 14.6,mm
